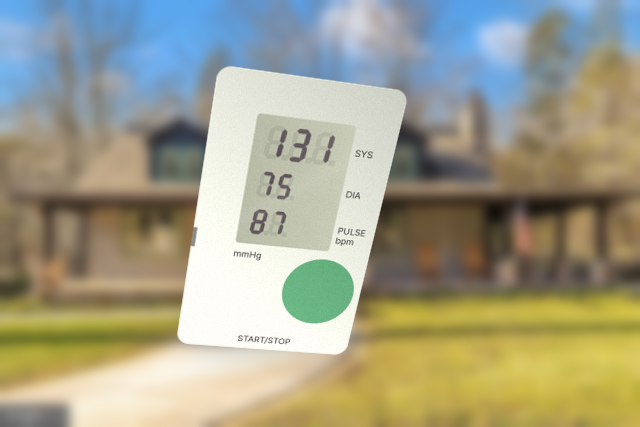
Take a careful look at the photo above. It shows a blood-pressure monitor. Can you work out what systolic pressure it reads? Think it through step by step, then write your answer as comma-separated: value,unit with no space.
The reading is 131,mmHg
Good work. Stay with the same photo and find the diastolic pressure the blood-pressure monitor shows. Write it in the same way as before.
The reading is 75,mmHg
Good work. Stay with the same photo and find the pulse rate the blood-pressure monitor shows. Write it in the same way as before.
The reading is 87,bpm
